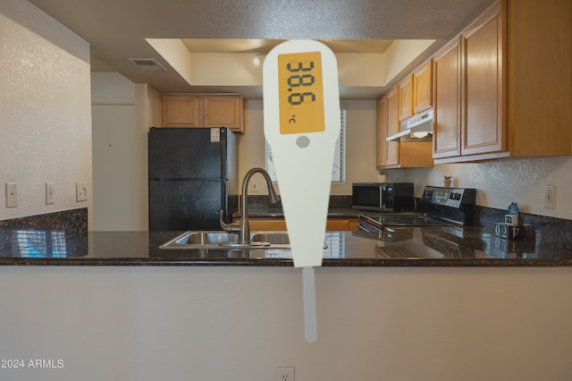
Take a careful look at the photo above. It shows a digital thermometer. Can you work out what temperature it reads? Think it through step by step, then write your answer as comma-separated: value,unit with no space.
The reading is 38.6,°C
